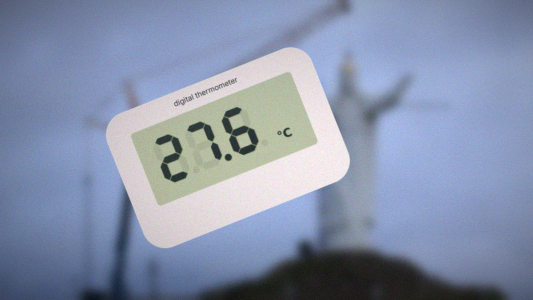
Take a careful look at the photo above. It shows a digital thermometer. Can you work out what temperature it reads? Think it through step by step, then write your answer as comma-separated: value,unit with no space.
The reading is 27.6,°C
